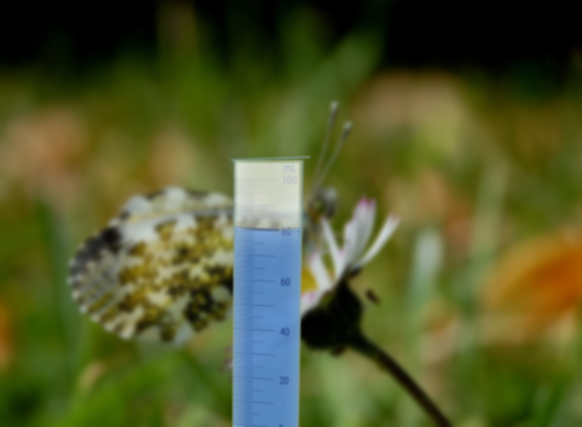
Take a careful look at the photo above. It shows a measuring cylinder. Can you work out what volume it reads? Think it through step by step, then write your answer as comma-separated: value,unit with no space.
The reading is 80,mL
